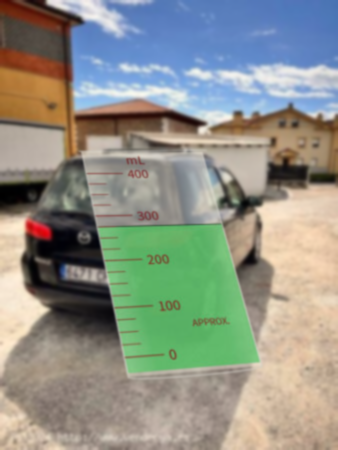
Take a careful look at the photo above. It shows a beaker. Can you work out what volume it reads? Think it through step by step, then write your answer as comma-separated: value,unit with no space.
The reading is 275,mL
